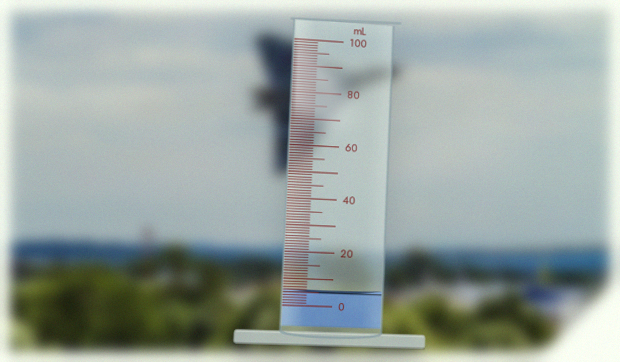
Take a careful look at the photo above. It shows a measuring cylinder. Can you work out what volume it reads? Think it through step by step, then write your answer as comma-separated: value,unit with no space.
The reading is 5,mL
